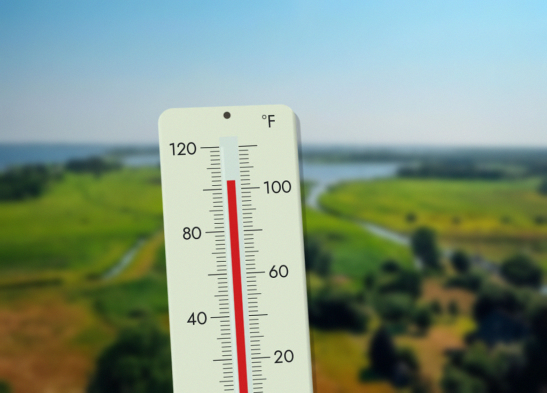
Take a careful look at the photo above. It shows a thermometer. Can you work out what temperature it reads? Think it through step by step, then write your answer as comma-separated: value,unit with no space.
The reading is 104,°F
